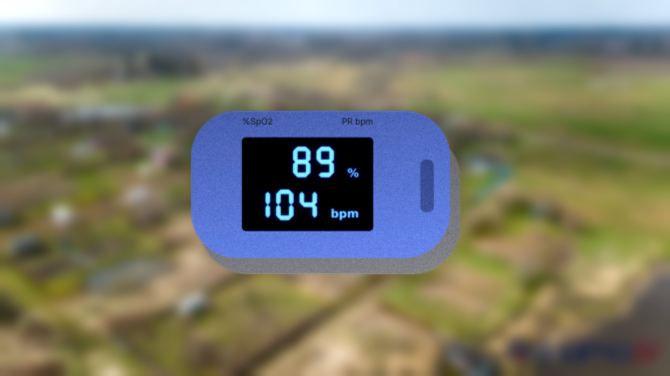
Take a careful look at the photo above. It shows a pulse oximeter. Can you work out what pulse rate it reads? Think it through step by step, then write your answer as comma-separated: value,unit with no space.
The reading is 104,bpm
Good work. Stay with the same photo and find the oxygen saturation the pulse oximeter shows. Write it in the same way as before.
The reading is 89,%
